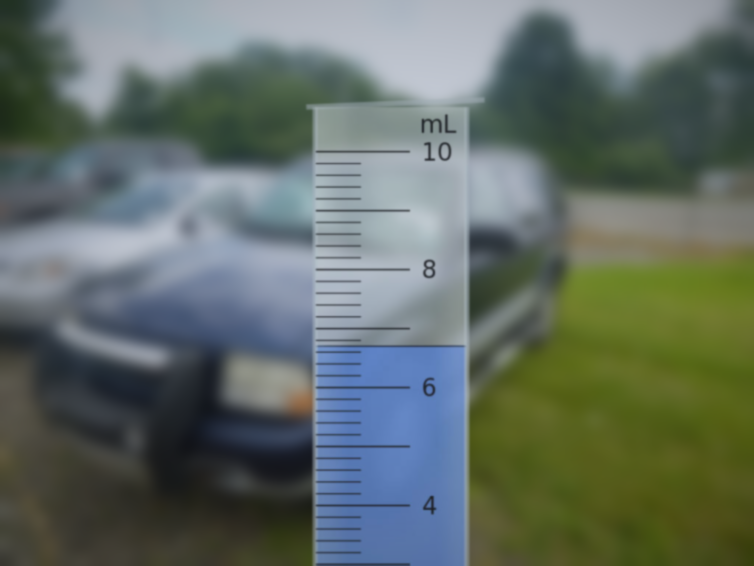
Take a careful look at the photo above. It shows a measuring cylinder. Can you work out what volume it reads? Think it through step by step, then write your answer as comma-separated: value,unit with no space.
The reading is 6.7,mL
